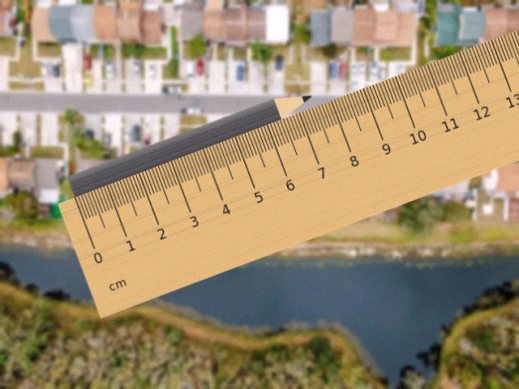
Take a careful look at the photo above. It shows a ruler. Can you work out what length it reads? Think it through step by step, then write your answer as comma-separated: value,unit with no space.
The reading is 7.5,cm
